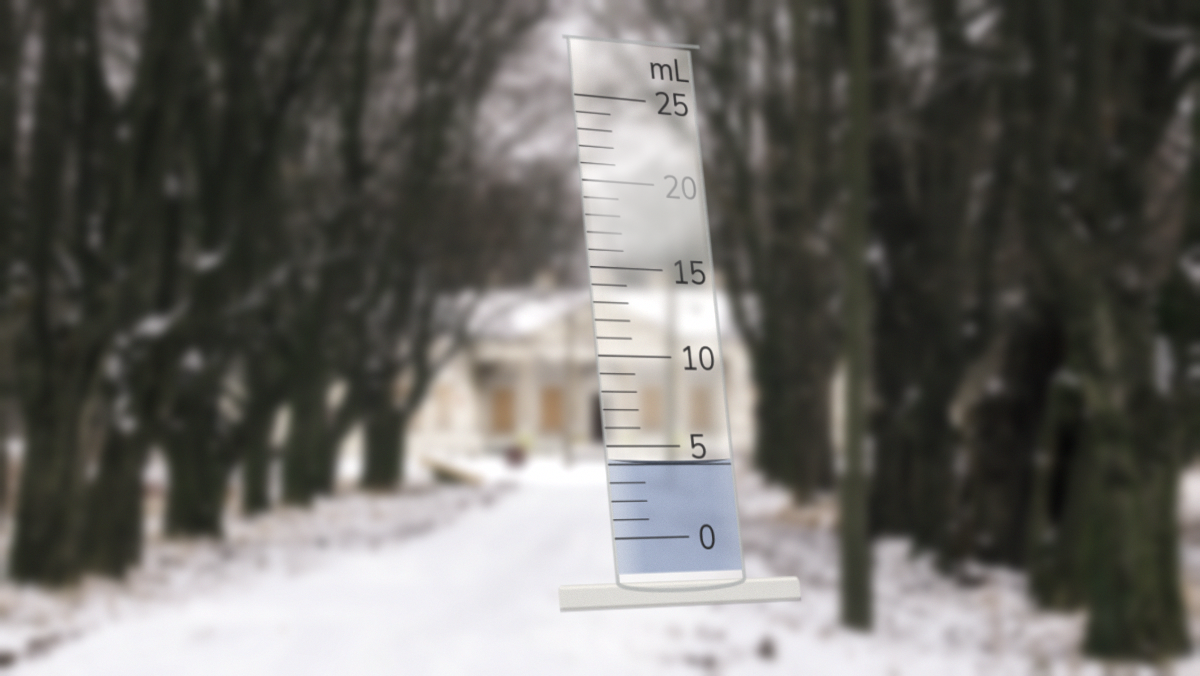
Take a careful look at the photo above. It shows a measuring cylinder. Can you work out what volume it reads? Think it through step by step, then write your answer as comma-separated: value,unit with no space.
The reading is 4,mL
